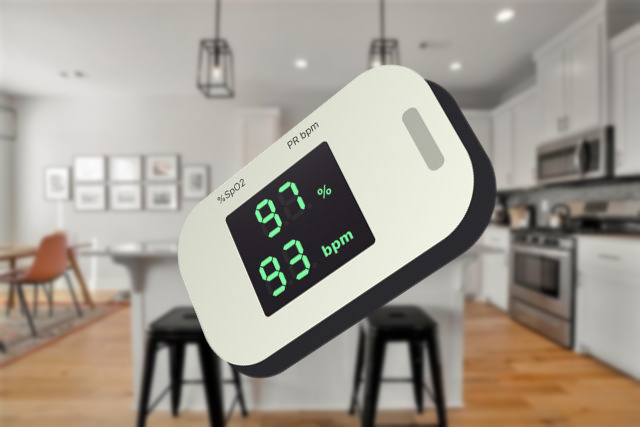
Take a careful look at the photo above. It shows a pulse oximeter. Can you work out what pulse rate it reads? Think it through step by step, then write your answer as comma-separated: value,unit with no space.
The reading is 93,bpm
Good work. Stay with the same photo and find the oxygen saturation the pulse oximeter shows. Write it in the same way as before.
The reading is 97,%
